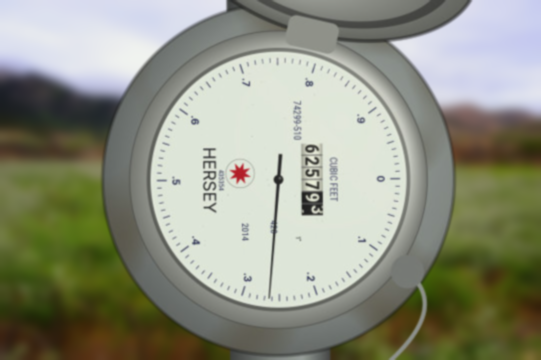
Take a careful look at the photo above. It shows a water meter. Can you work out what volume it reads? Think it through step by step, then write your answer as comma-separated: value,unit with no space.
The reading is 625793.26,ft³
